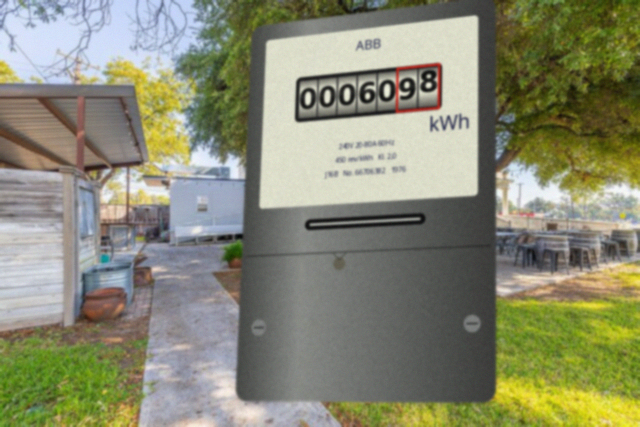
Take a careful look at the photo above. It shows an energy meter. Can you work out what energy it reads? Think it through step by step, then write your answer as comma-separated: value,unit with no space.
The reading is 60.98,kWh
